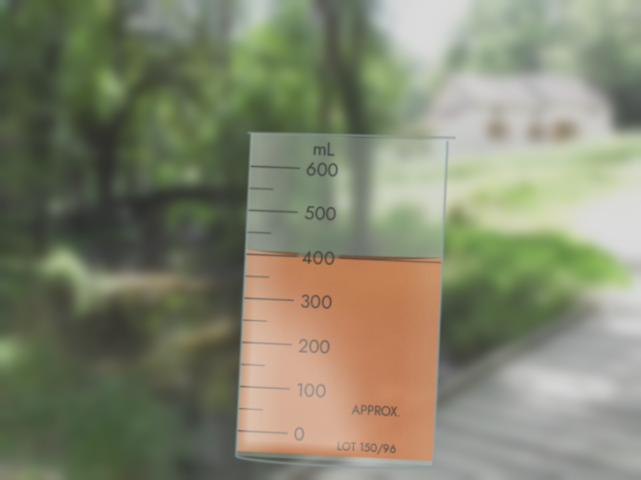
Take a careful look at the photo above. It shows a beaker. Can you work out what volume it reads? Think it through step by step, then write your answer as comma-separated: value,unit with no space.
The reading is 400,mL
